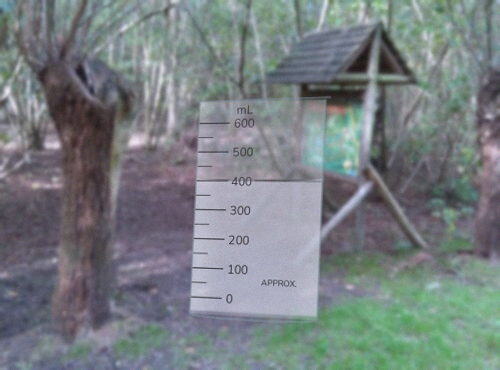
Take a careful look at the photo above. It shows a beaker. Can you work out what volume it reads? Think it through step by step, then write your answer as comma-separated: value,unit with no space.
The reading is 400,mL
